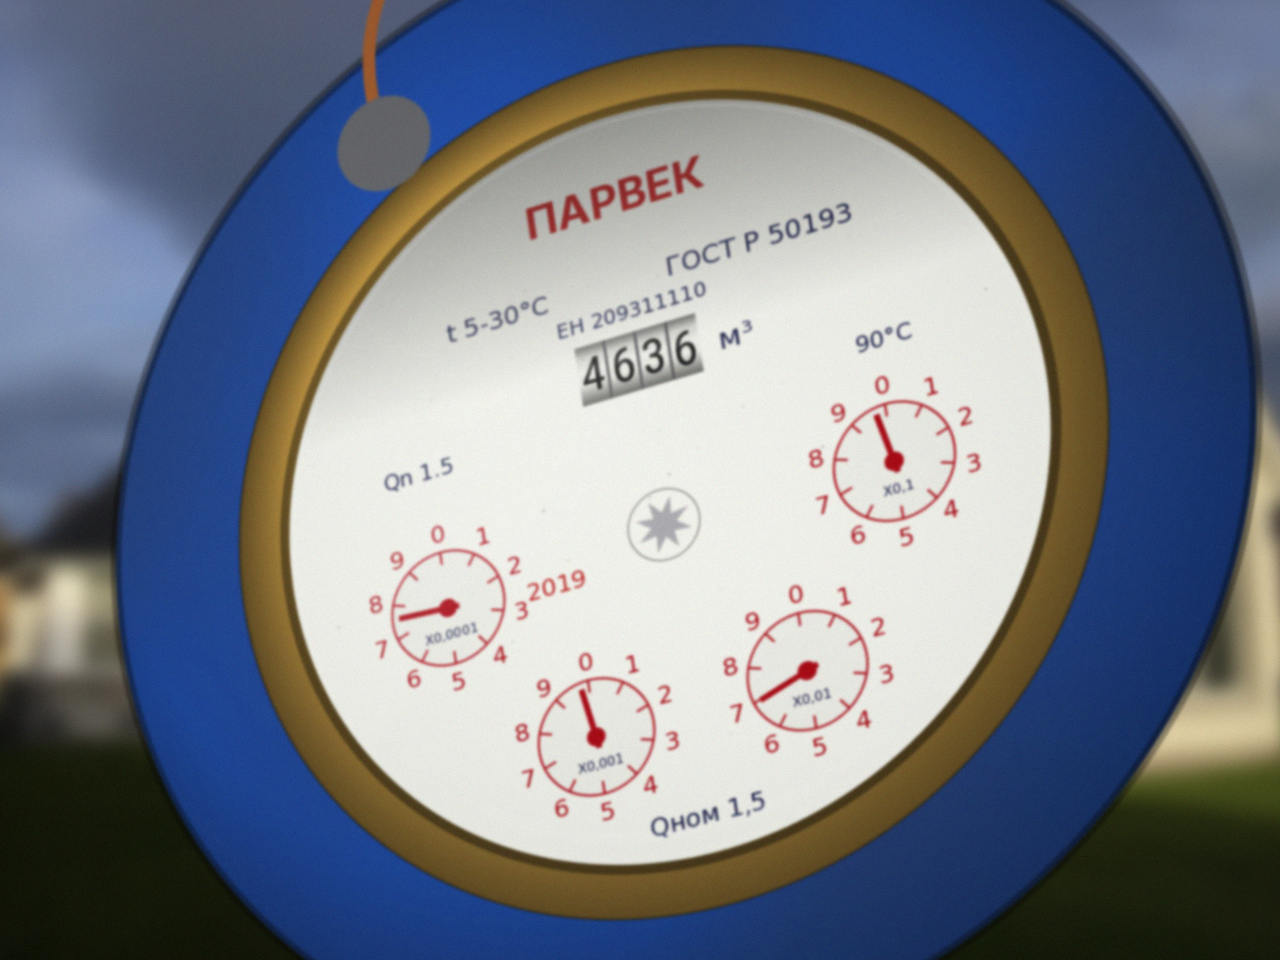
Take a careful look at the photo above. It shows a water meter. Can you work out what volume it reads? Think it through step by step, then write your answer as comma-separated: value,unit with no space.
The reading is 4635.9697,m³
